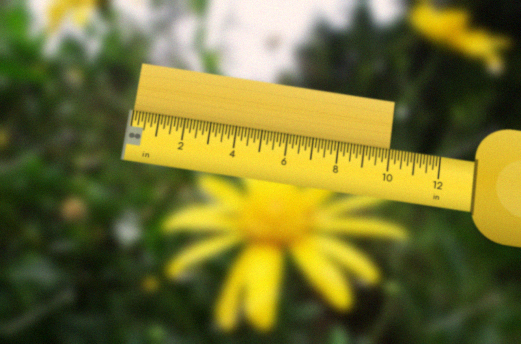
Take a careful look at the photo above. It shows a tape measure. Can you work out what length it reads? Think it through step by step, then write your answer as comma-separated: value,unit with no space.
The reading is 10,in
